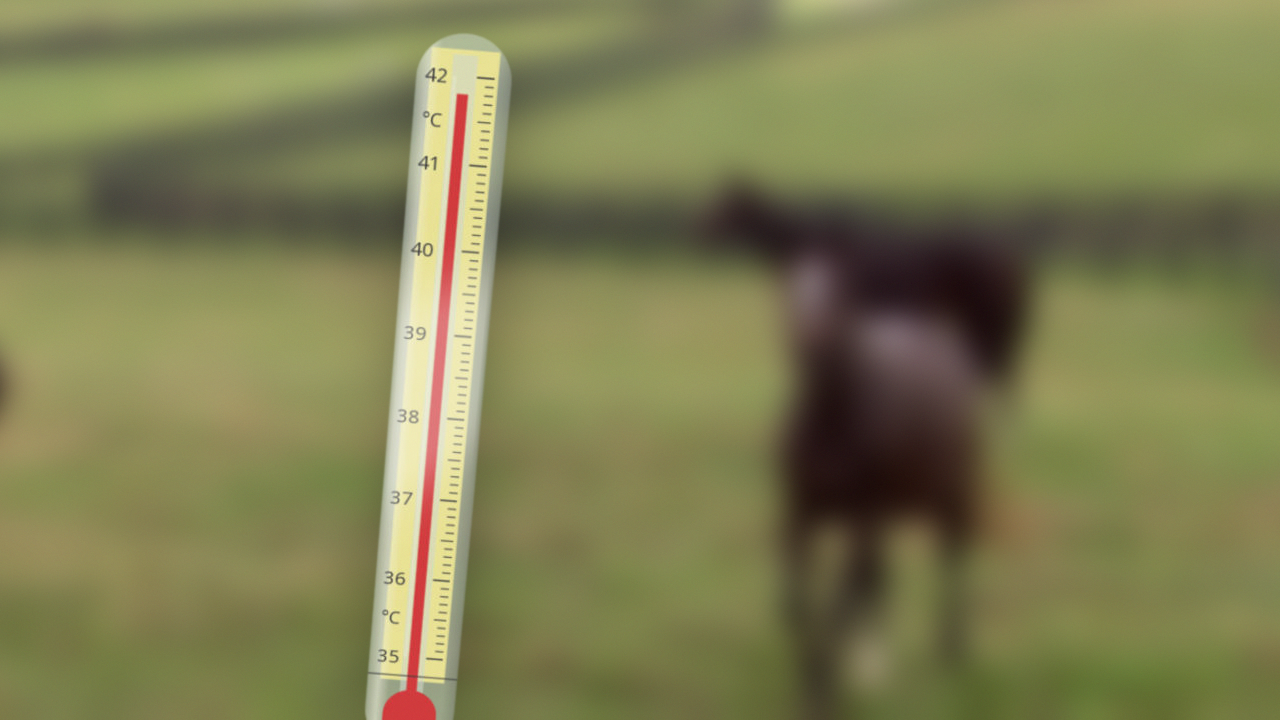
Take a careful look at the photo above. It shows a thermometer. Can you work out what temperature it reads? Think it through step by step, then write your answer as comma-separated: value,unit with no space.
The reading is 41.8,°C
